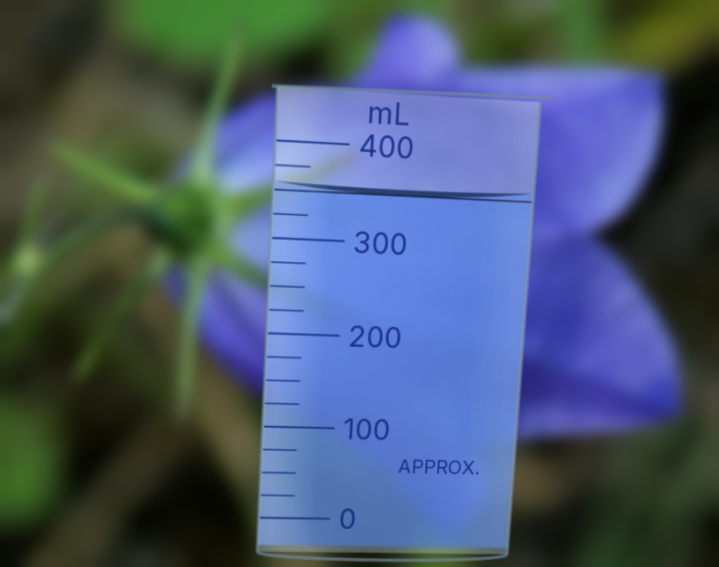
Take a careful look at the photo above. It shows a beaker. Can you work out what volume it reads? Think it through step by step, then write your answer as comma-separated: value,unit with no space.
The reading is 350,mL
